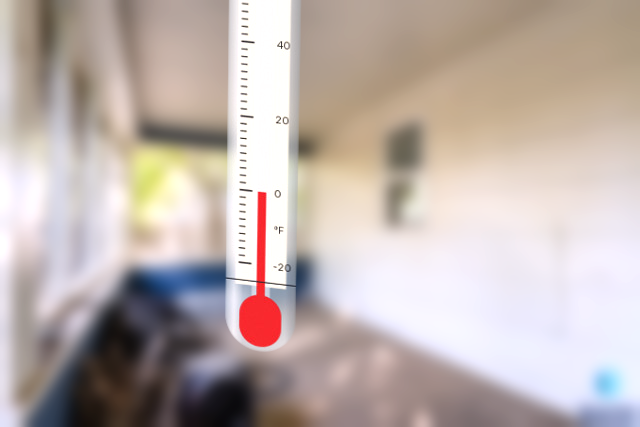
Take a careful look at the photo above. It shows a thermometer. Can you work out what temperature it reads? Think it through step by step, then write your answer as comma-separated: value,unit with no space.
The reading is 0,°F
